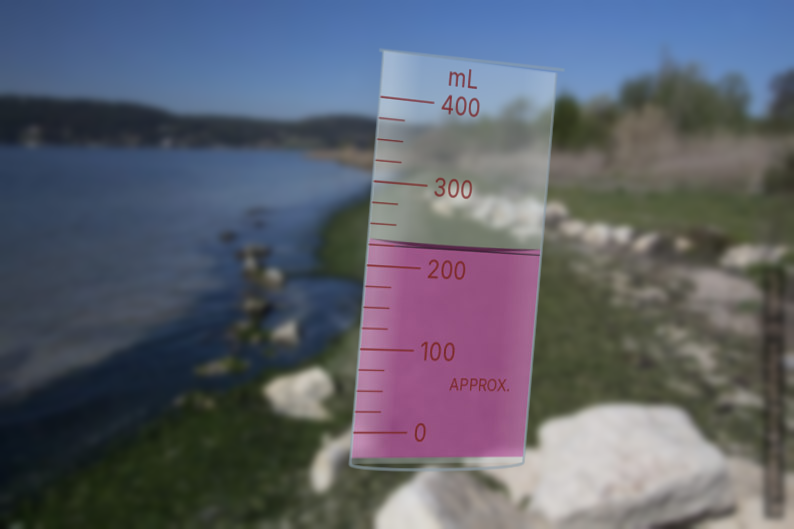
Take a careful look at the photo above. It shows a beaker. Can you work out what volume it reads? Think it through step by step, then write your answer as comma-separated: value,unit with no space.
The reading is 225,mL
